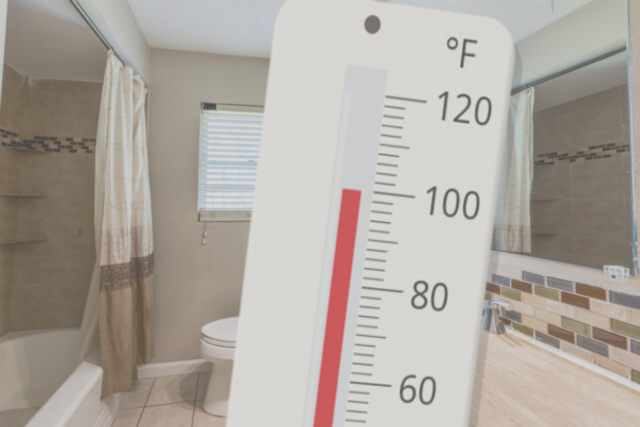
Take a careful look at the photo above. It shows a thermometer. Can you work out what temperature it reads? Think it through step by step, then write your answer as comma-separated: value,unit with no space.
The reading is 100,°F
